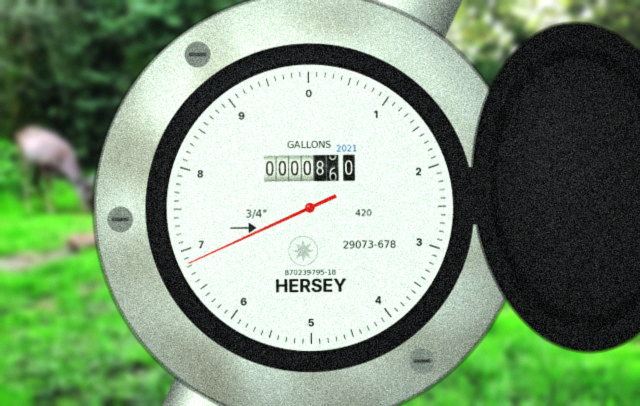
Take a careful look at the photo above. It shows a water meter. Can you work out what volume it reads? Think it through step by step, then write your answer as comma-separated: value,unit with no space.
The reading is 856.8,gal
